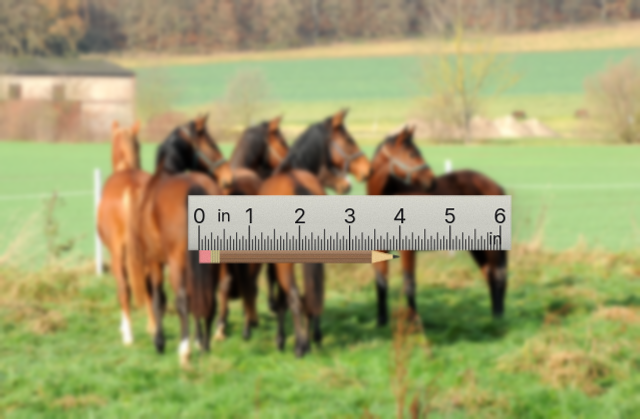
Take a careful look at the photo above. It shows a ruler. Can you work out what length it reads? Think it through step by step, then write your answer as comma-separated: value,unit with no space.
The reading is 4,in
